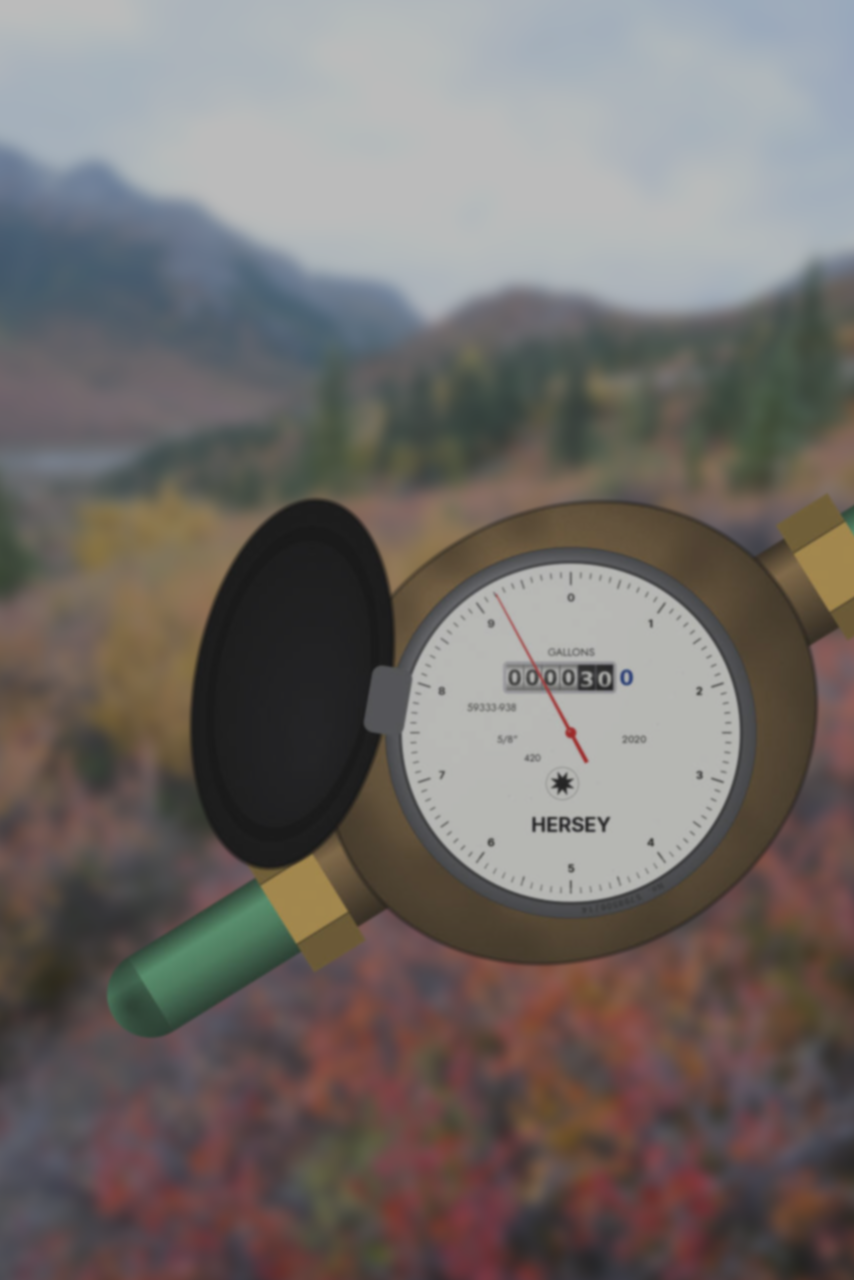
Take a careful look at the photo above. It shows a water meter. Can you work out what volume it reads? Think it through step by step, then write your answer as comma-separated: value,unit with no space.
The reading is 299.2,gal
